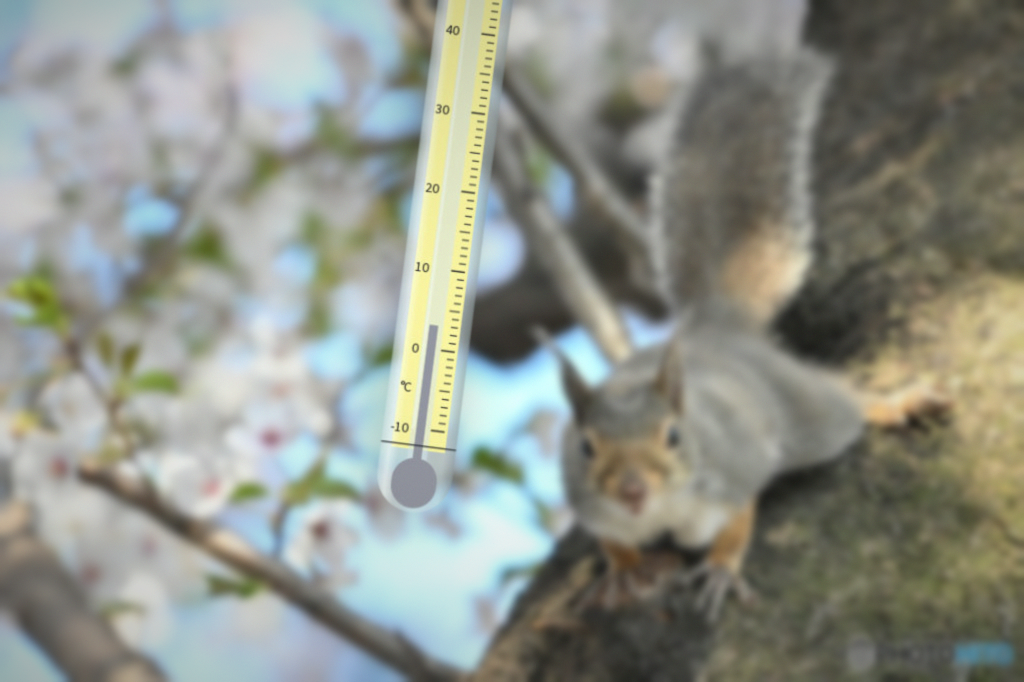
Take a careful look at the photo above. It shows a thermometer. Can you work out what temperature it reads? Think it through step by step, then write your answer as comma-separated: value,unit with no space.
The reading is 3,°C
